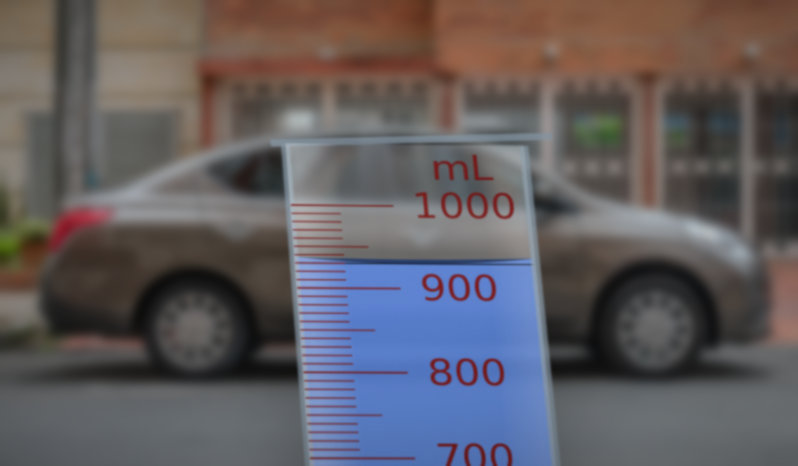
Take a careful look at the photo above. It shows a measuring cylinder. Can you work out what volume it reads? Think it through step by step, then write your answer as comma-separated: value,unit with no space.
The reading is 930,mL
